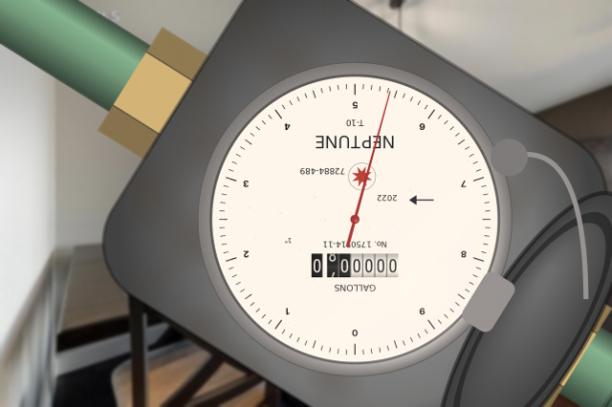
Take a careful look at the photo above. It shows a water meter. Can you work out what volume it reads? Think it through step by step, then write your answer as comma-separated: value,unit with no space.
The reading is 75.4,gal
